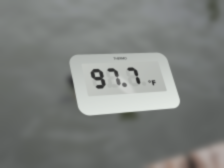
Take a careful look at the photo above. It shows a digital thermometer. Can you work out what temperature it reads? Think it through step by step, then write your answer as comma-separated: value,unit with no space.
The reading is 97.7,°F
